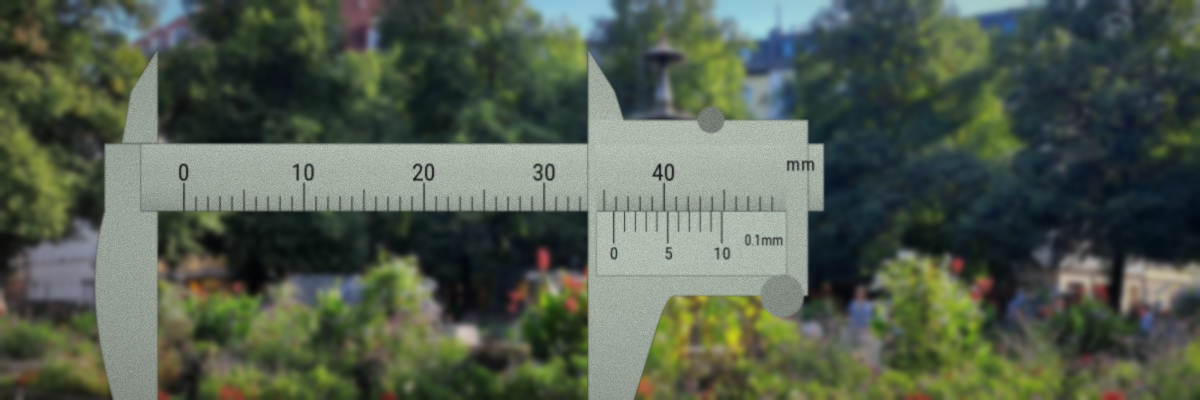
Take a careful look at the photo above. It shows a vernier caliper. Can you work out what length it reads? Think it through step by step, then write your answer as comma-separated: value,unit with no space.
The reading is 35.8,mm
